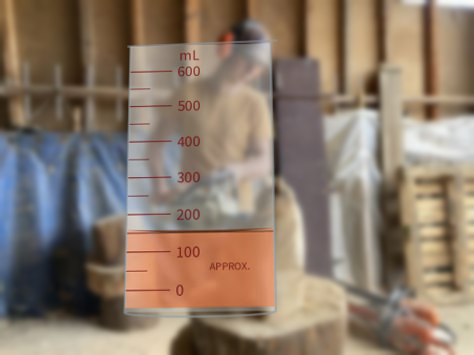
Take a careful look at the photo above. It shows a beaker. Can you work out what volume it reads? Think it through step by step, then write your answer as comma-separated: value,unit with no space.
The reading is 150,mL
